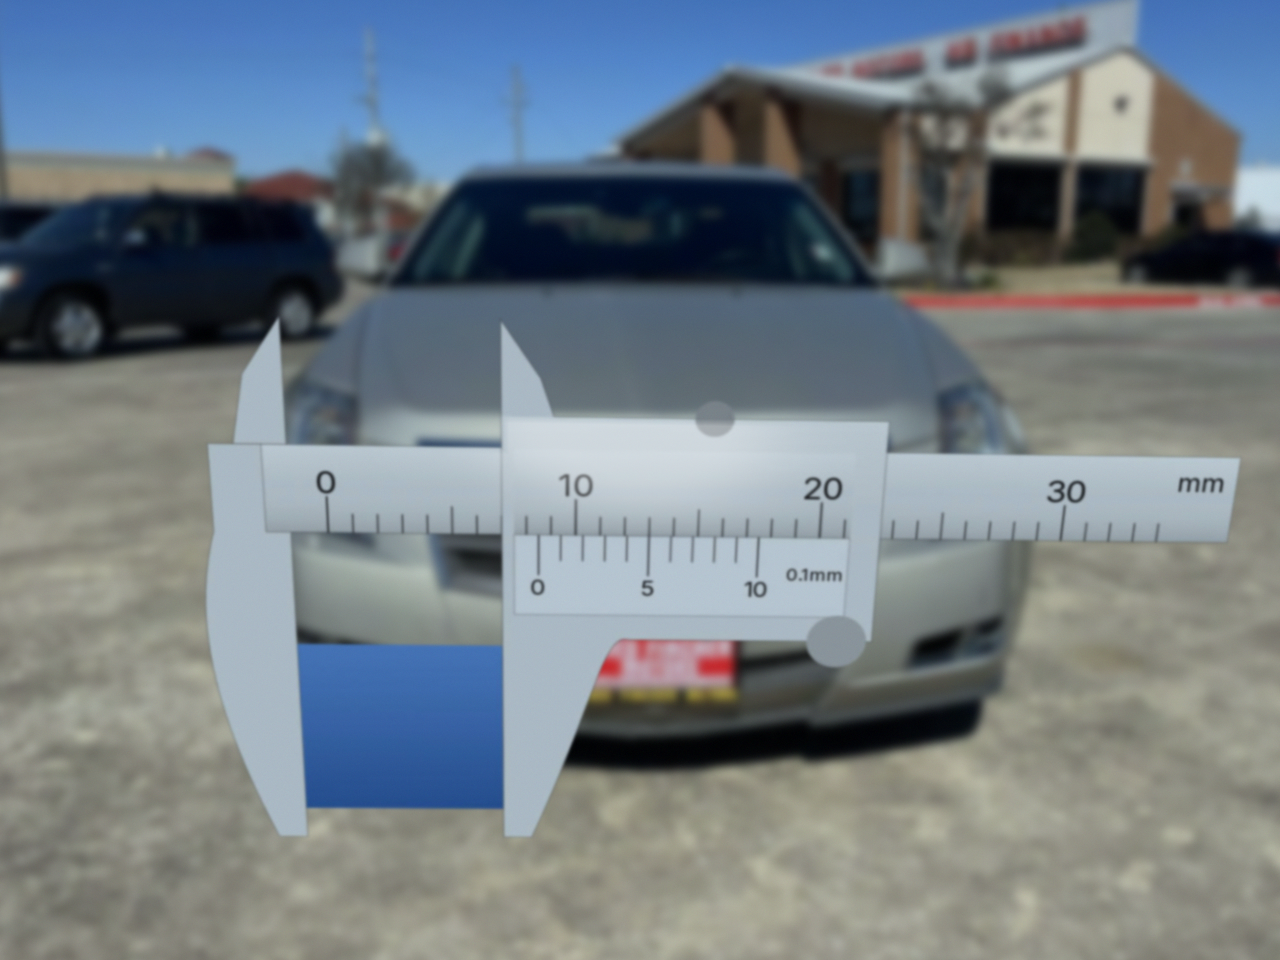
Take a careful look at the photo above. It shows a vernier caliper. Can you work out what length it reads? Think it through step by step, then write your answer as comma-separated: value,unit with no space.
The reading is 8.5,mm
